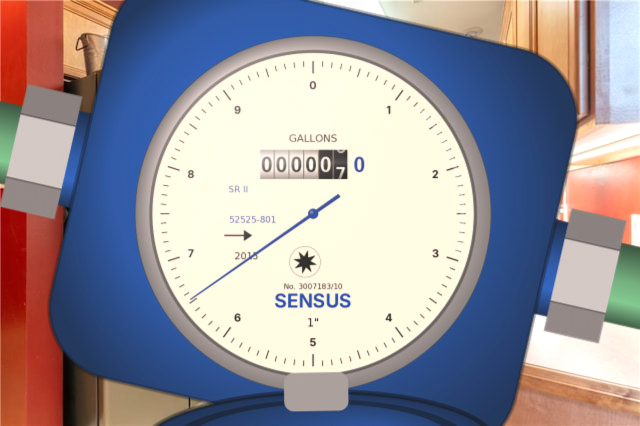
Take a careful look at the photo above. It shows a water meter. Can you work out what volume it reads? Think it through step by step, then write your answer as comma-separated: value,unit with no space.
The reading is 66.5,gal
